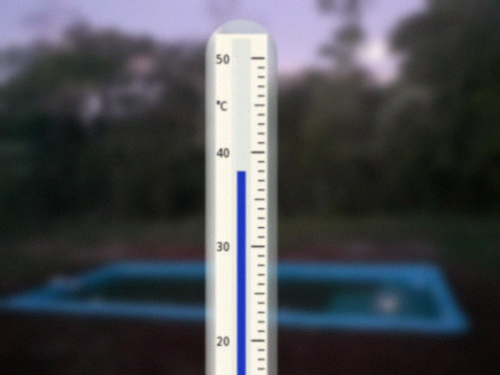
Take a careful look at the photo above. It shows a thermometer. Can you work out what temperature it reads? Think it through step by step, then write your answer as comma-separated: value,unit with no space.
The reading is 38,°C
